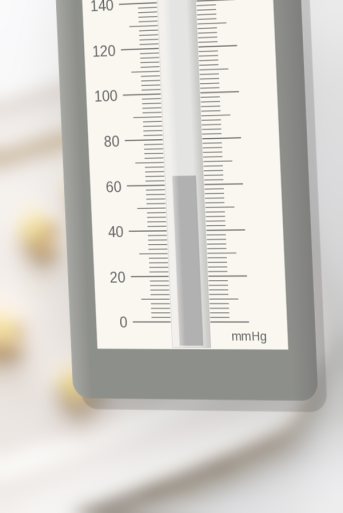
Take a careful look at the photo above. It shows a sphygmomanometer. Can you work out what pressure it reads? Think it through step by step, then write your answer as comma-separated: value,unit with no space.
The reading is 64,mmHg
